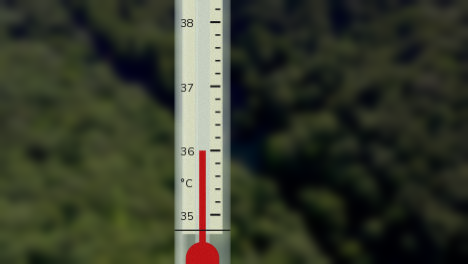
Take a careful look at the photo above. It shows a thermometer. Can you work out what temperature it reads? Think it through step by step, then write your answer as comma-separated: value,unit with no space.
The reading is 36,°C
